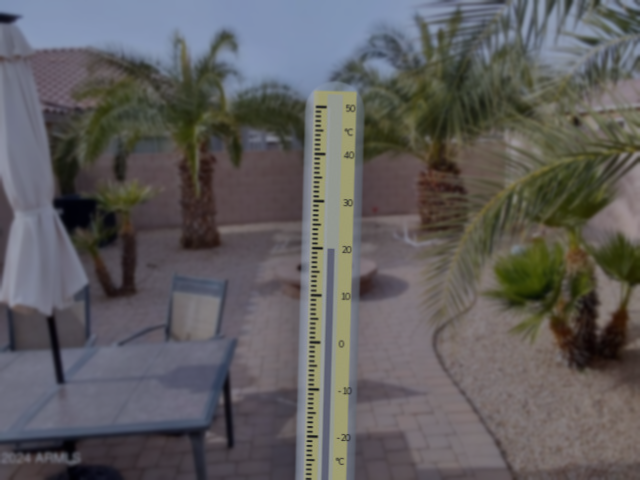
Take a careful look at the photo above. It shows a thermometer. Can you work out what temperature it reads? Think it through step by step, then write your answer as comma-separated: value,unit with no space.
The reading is 20,°C
